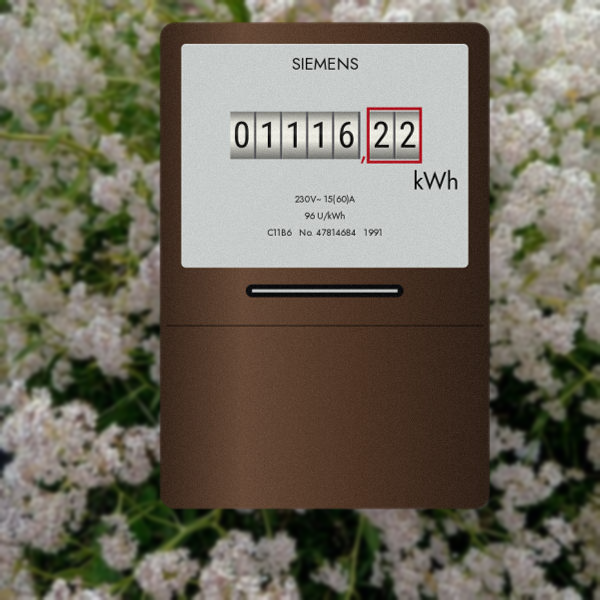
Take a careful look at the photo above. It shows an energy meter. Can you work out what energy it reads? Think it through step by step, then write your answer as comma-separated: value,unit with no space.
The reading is 1116.22,kWh
